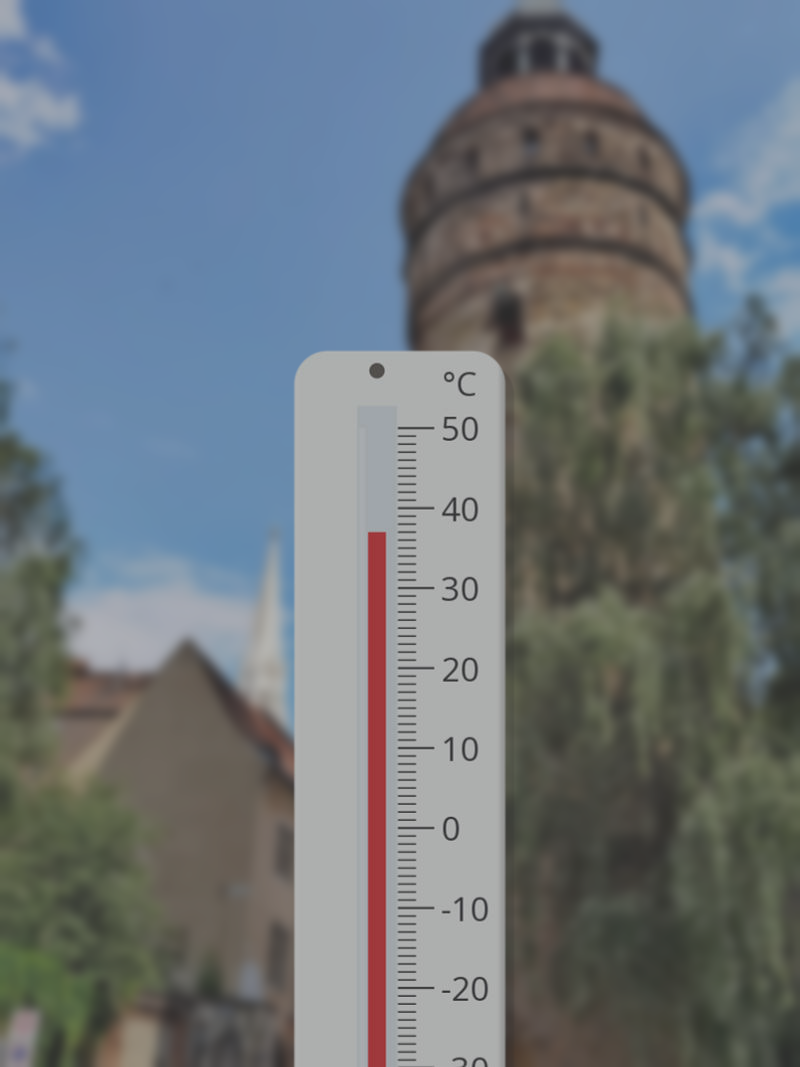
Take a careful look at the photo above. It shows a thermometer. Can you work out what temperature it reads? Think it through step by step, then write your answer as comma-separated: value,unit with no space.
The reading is 37,°C
